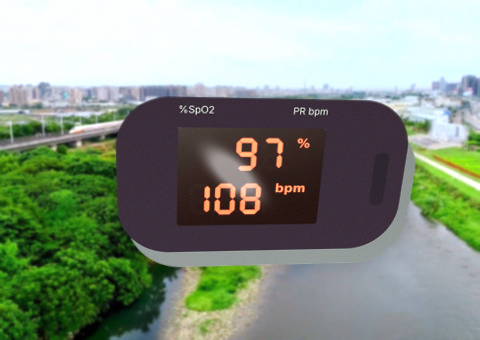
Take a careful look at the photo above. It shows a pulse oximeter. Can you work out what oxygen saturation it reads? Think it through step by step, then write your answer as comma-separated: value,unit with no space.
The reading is 97,%
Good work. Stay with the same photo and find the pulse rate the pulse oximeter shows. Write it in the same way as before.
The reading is 108,bpm
